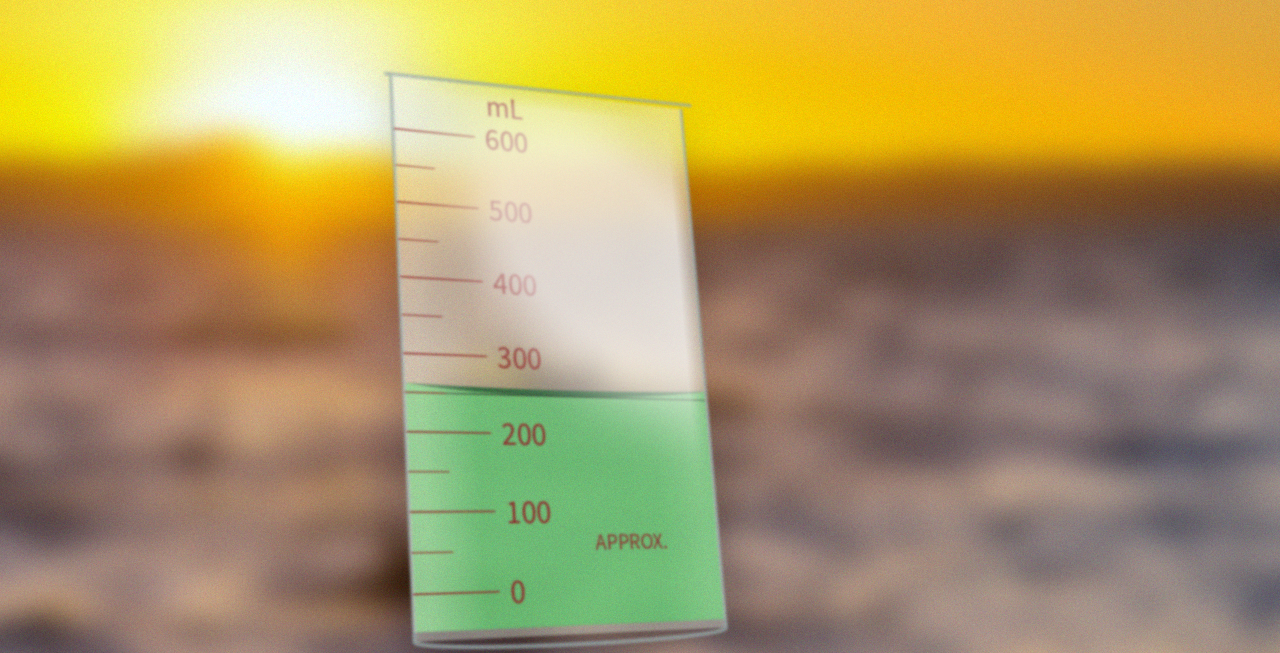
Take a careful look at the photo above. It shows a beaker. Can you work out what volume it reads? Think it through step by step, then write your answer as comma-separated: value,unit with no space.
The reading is 250,mL
